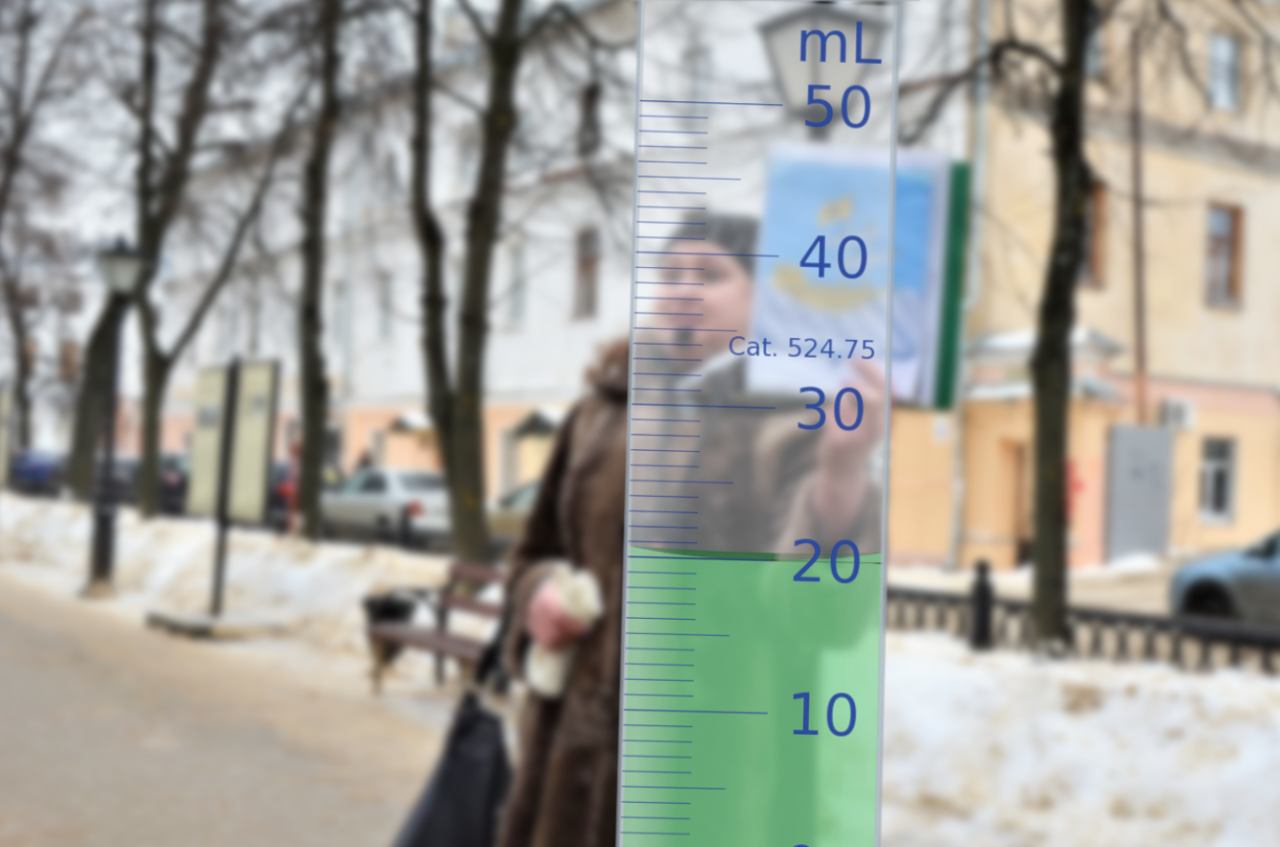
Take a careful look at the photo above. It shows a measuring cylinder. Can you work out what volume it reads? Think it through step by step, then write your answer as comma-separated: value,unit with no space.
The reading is 20,mL
